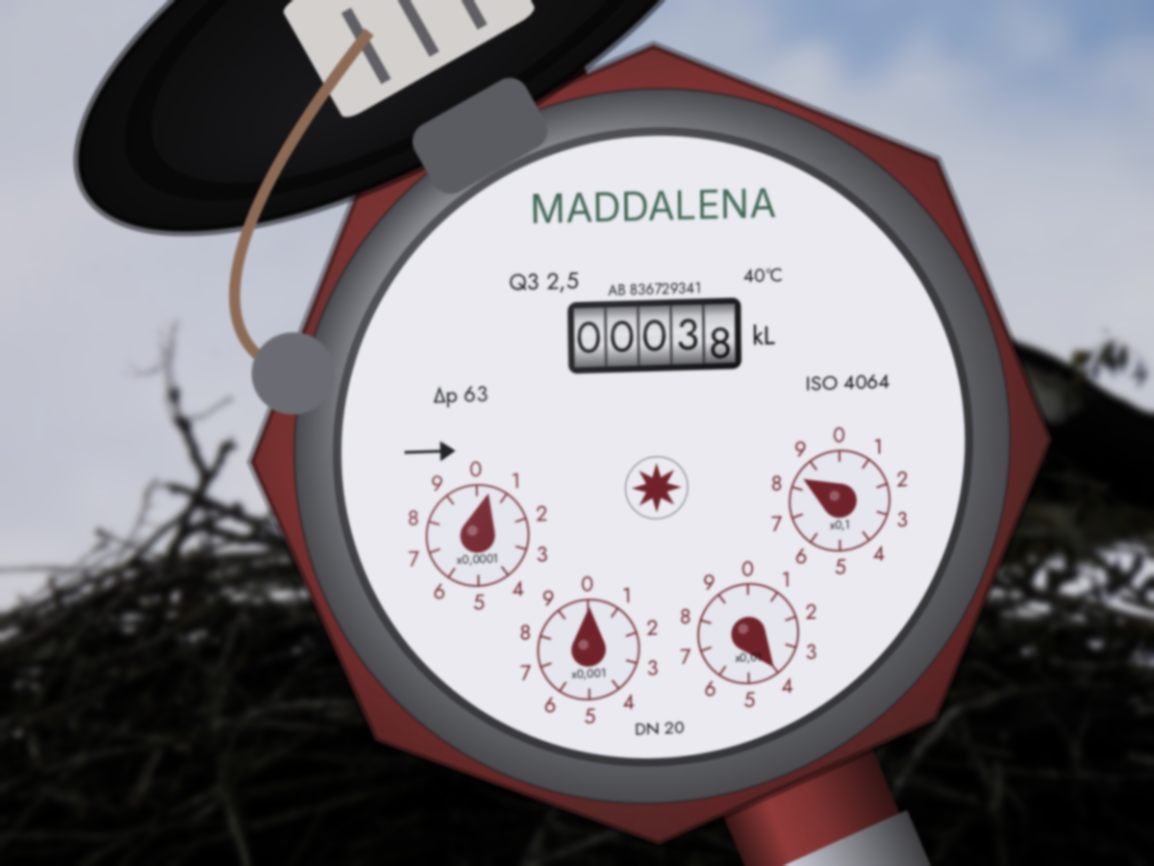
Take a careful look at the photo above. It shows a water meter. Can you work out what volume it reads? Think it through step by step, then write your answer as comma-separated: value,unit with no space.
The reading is 37.8400,kL
